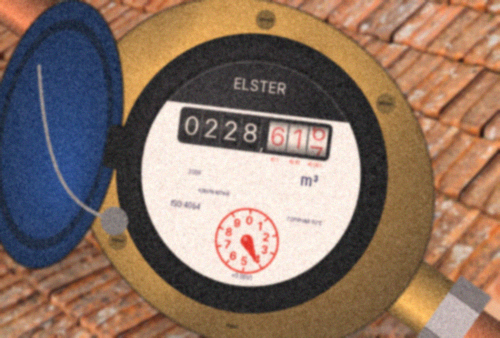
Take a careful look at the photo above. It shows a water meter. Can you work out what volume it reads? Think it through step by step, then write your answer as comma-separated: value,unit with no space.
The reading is 228.6164,m³
